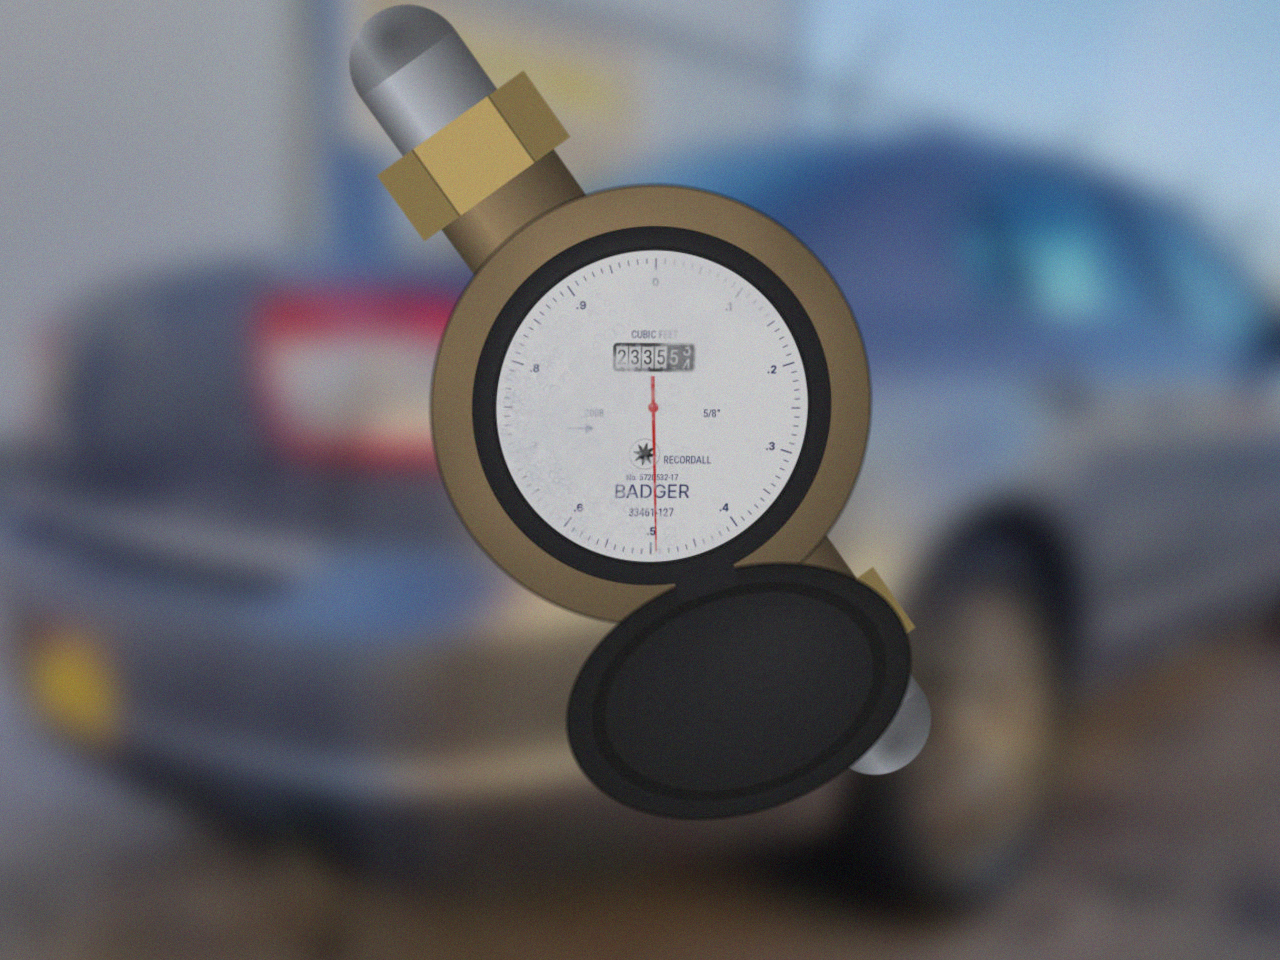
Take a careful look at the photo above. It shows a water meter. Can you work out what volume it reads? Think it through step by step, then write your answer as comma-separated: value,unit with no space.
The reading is 233553.49,ft³
